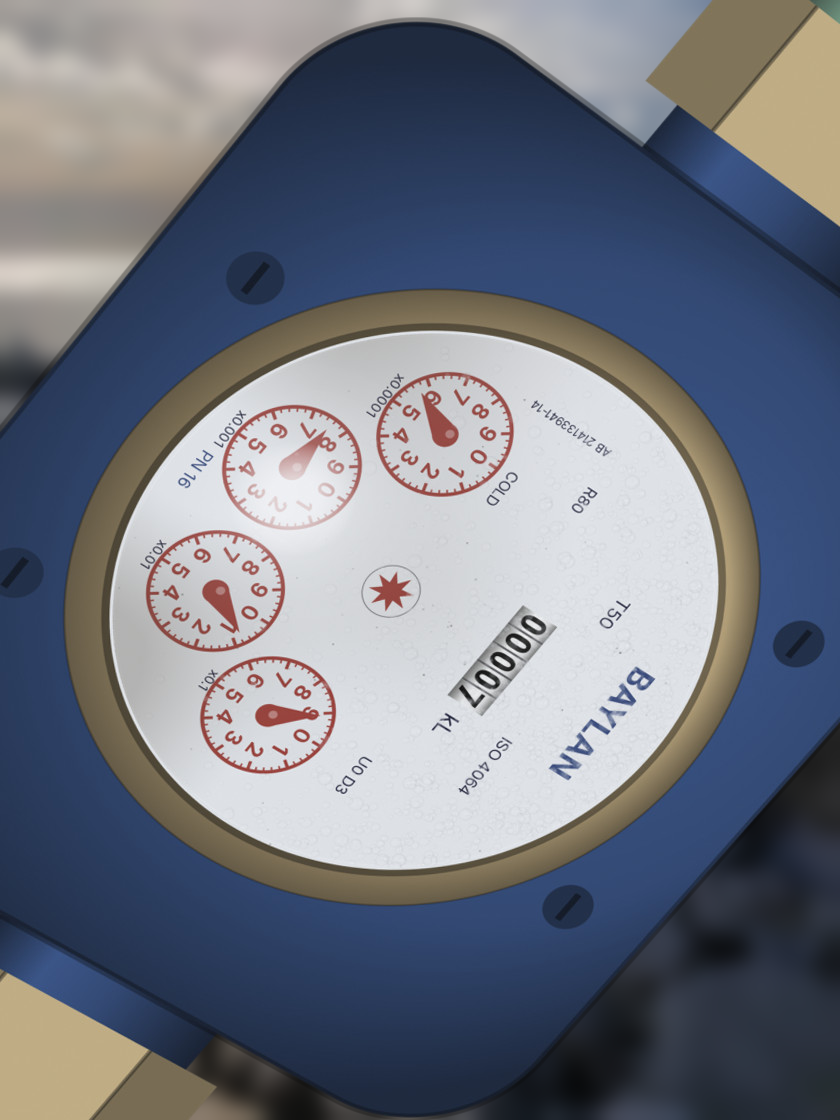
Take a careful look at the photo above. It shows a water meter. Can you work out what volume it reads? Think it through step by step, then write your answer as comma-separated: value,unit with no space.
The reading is 6.9075,kL
